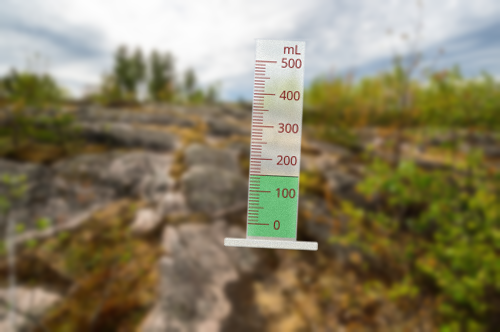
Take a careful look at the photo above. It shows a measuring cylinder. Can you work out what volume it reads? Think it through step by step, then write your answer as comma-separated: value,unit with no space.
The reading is 150,mL
